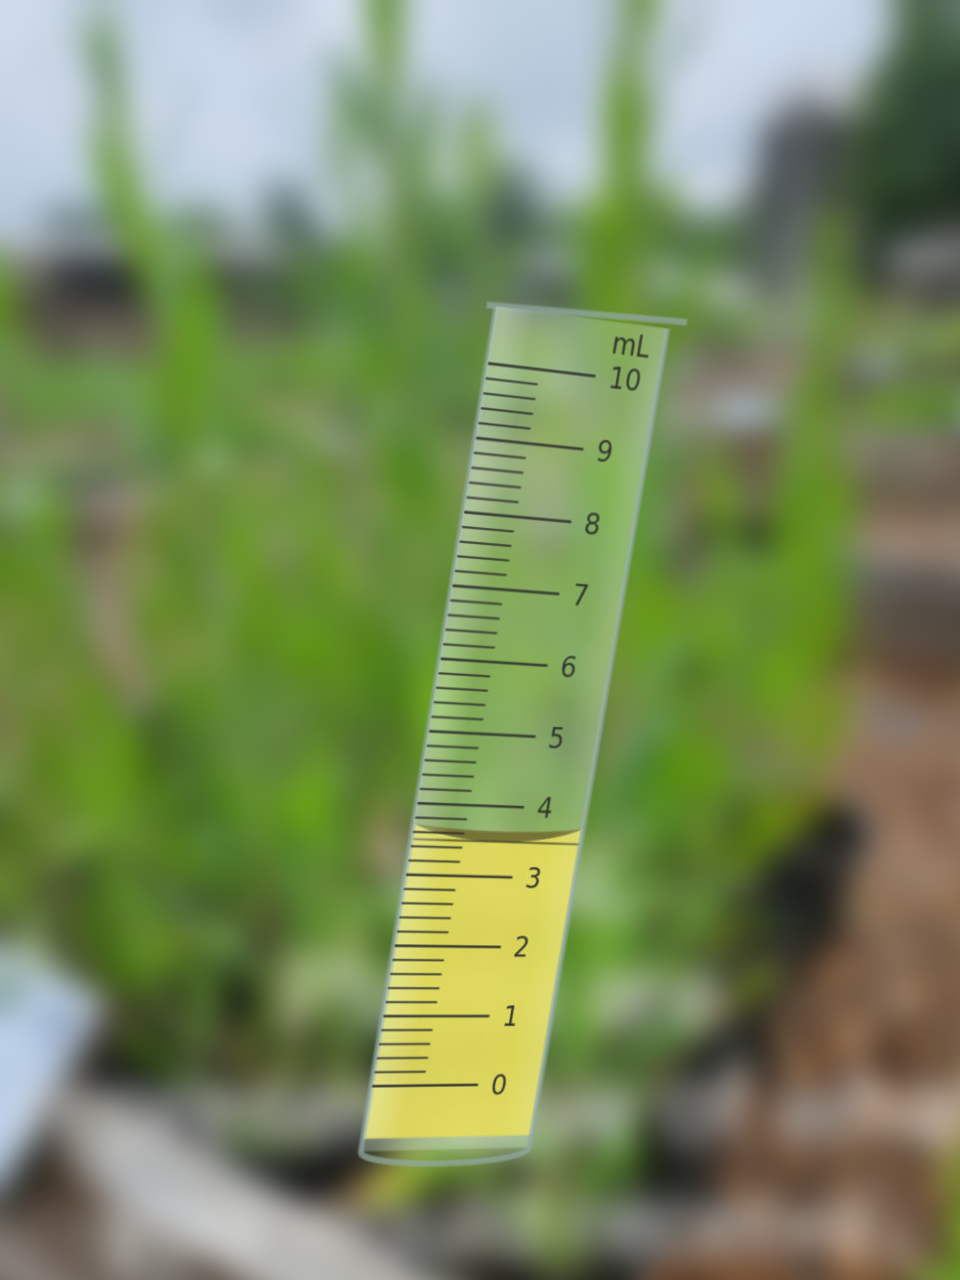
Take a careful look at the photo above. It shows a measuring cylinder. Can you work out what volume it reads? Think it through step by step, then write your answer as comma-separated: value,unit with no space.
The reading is 3.5,mL
